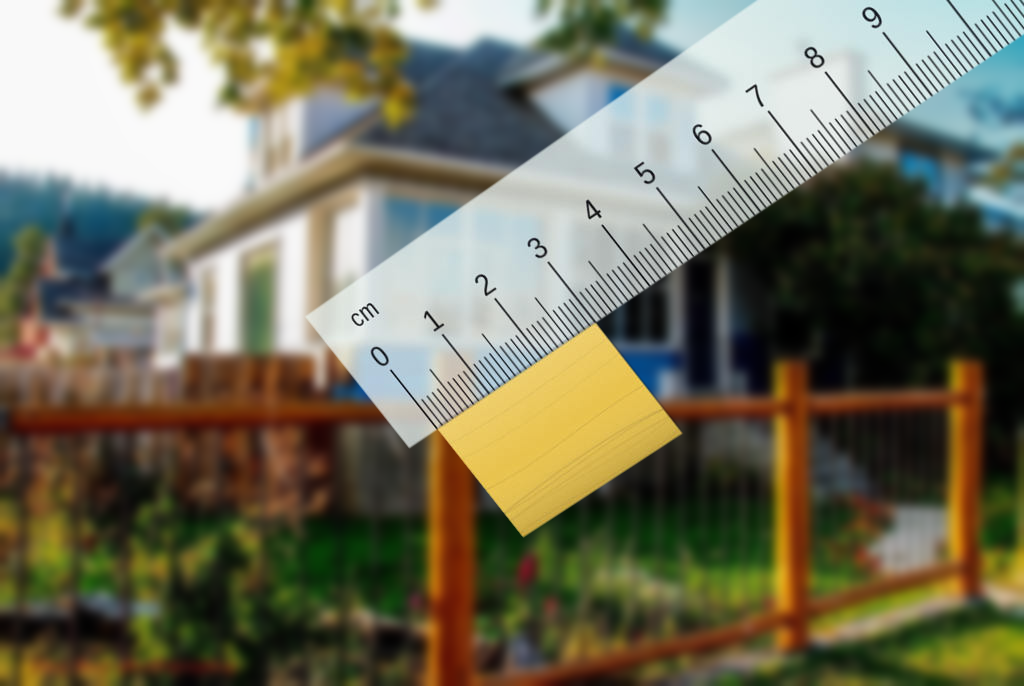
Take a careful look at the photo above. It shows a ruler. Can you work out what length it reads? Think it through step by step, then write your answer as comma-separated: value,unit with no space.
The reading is 3,cm
